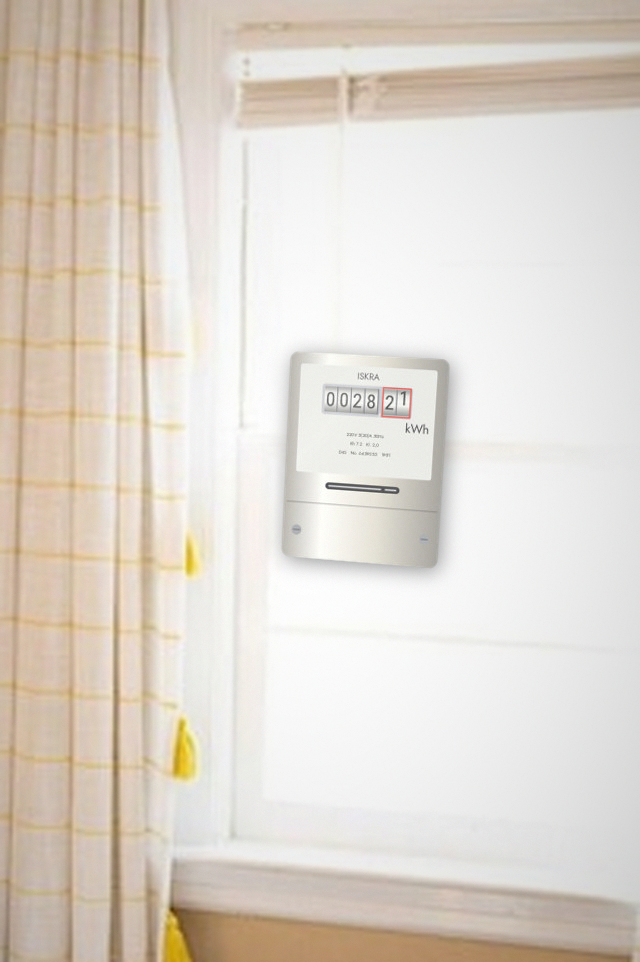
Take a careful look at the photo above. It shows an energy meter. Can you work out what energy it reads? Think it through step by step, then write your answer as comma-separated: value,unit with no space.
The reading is 28.21,kWh
